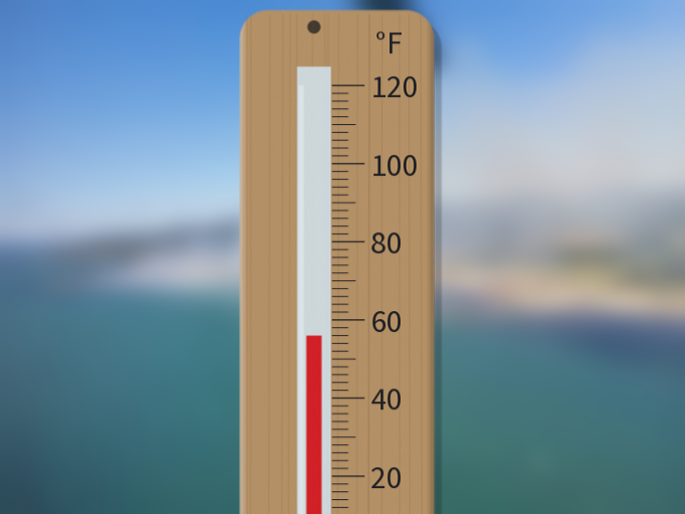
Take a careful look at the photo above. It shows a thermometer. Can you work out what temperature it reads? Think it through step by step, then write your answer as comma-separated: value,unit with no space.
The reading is 56,°F
